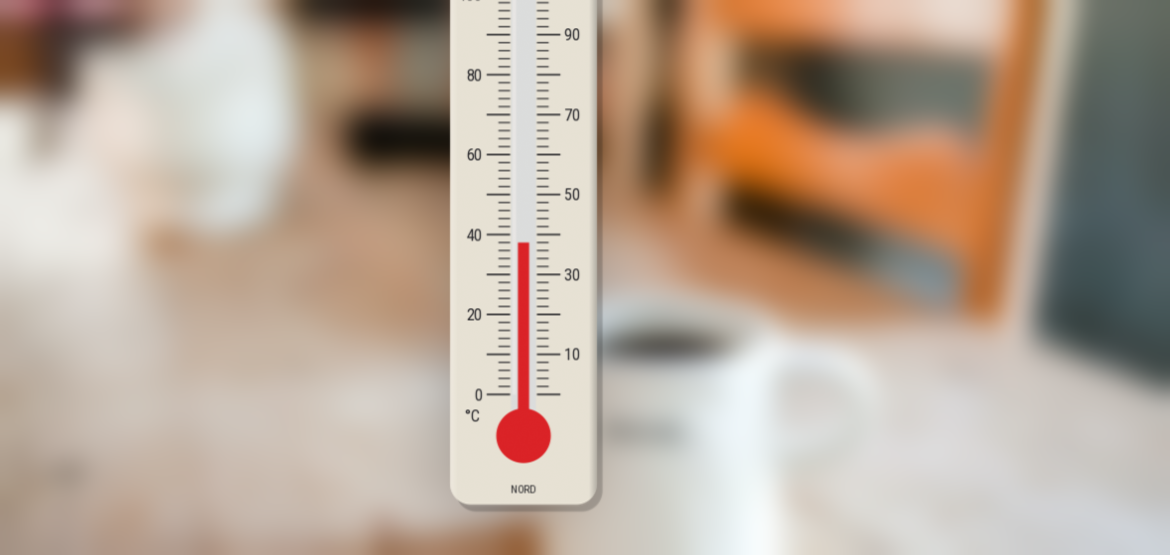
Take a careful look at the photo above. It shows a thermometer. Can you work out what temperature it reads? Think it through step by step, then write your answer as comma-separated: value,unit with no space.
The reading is 38,°C
